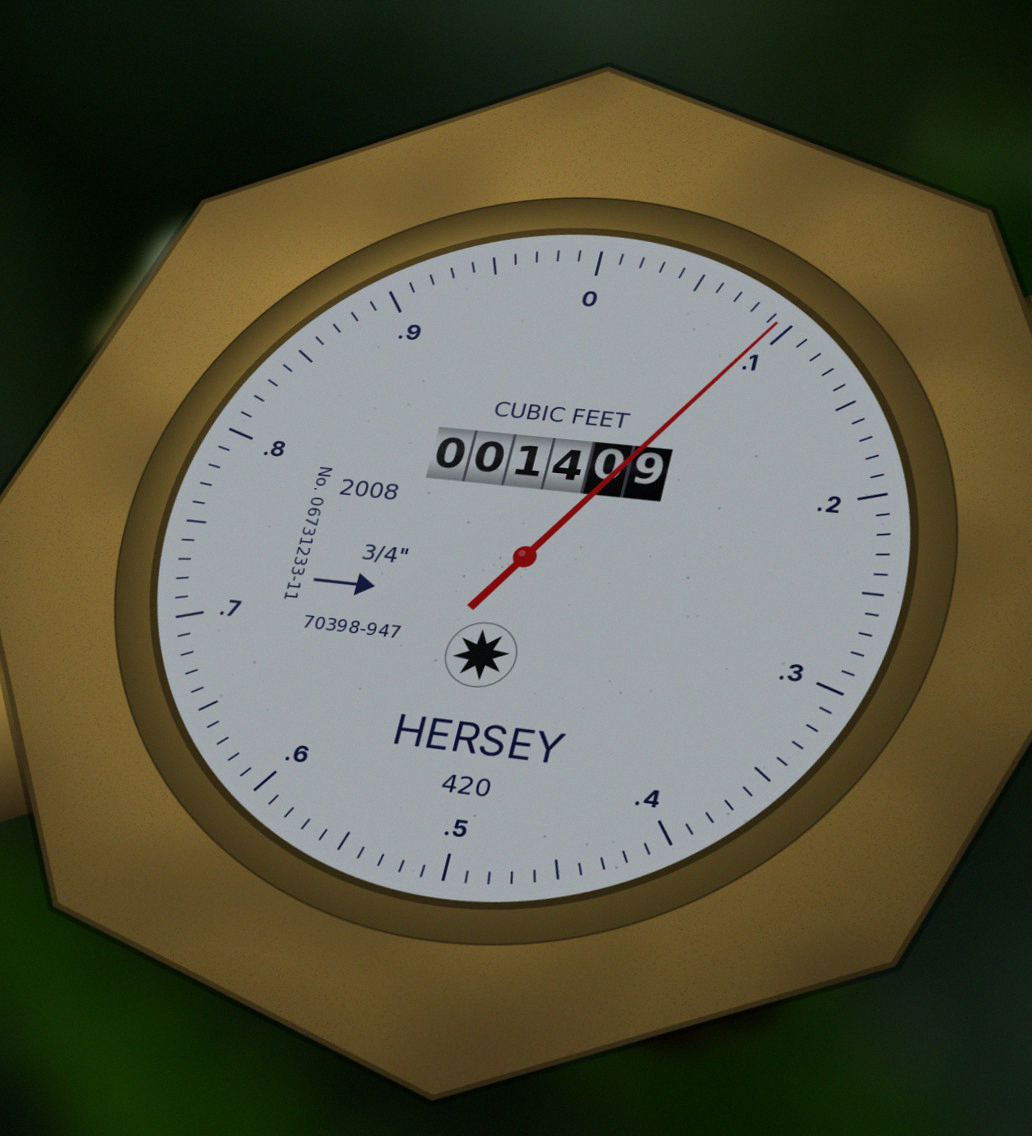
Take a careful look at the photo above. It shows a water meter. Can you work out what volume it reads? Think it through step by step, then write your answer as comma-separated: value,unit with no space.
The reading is 1409.09,ft³
